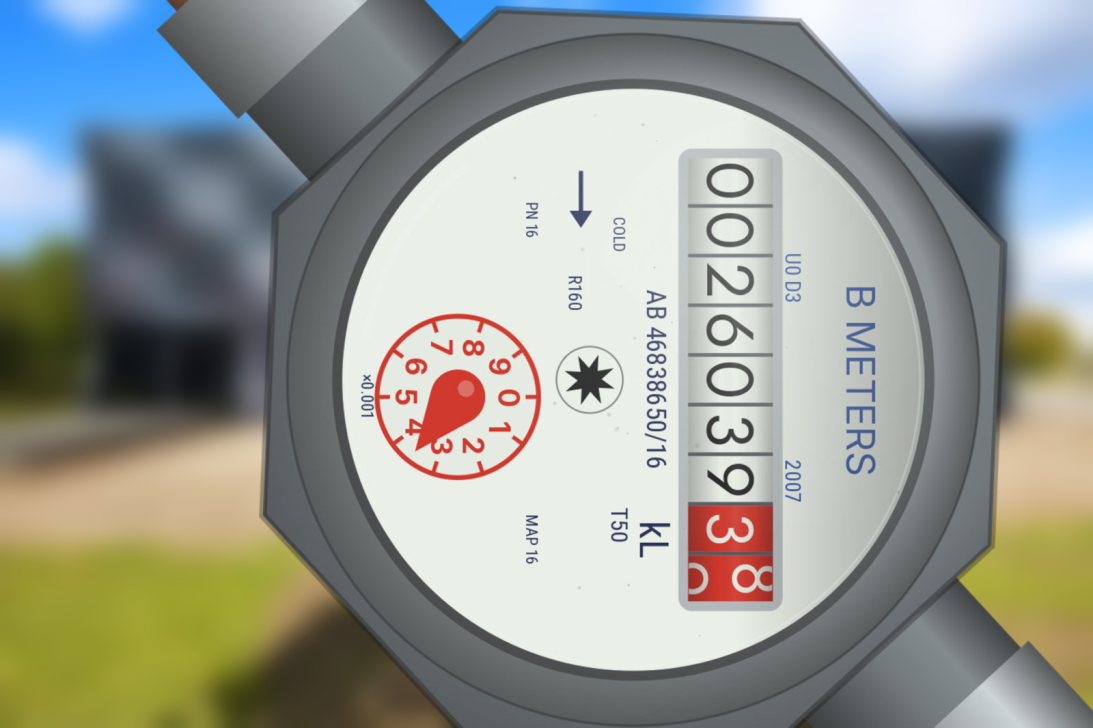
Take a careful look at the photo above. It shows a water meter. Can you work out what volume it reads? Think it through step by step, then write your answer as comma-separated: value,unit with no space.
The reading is 26039.383,kL
